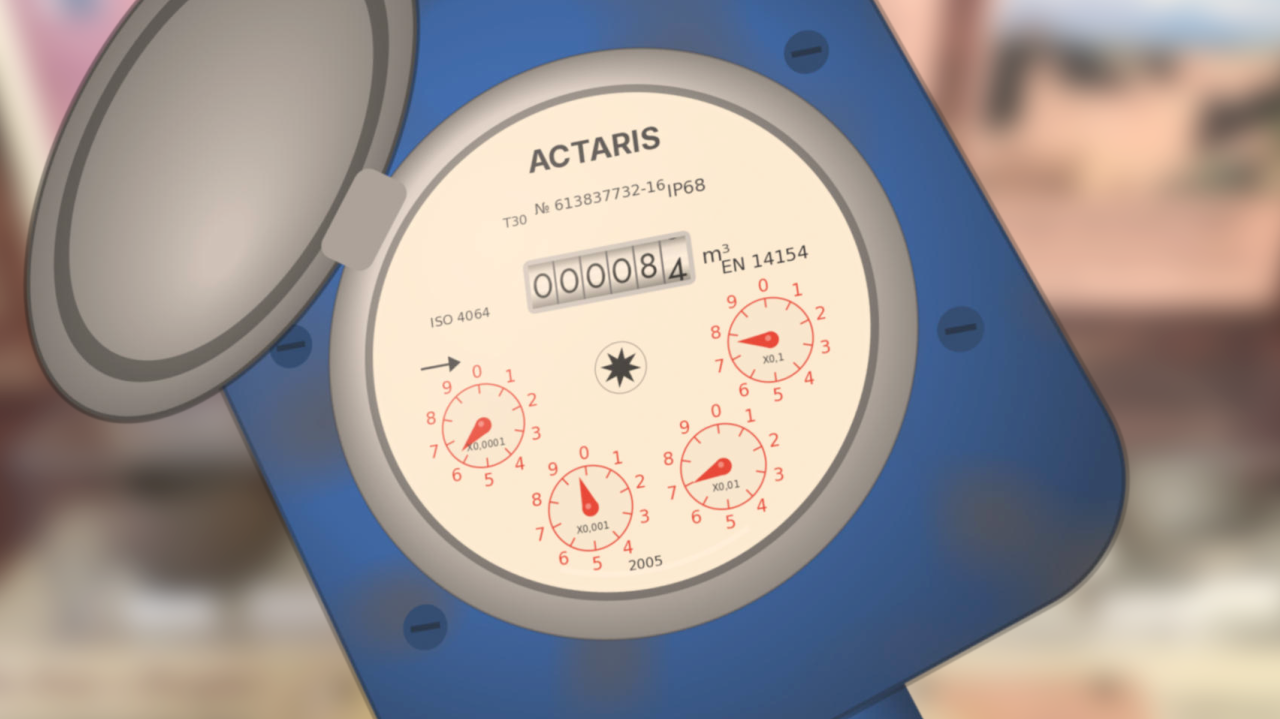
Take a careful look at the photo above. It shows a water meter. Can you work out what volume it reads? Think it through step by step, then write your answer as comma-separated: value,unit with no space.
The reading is 83.7696,m³
